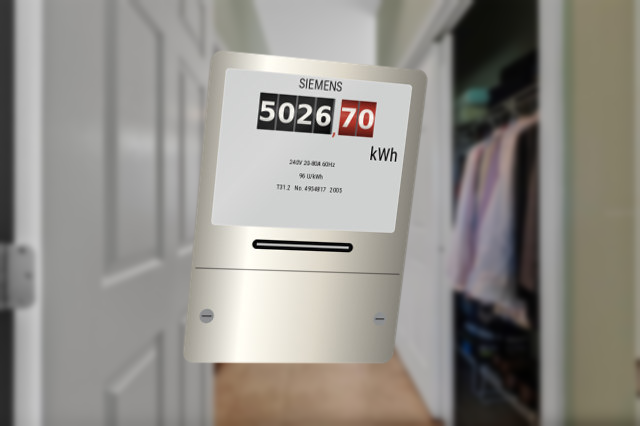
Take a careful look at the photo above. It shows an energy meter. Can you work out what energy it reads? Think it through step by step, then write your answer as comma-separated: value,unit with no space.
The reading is 5026.70,kWh
